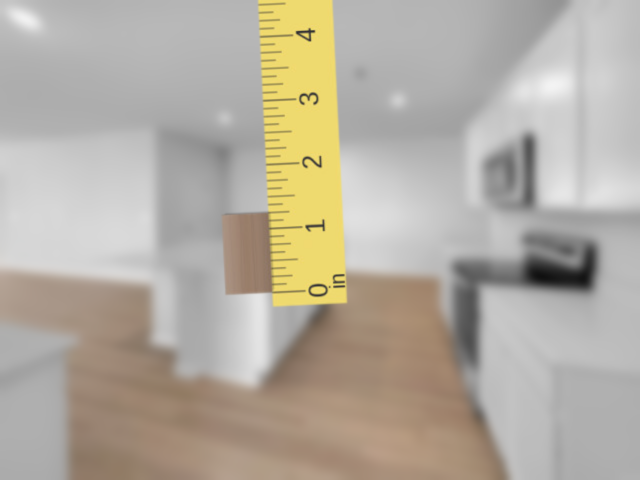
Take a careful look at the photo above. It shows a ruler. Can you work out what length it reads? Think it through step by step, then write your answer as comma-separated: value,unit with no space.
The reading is 1.25,in
